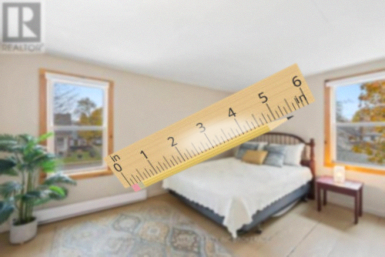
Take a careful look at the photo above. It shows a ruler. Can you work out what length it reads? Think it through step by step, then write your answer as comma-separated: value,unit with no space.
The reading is 5.5,in
